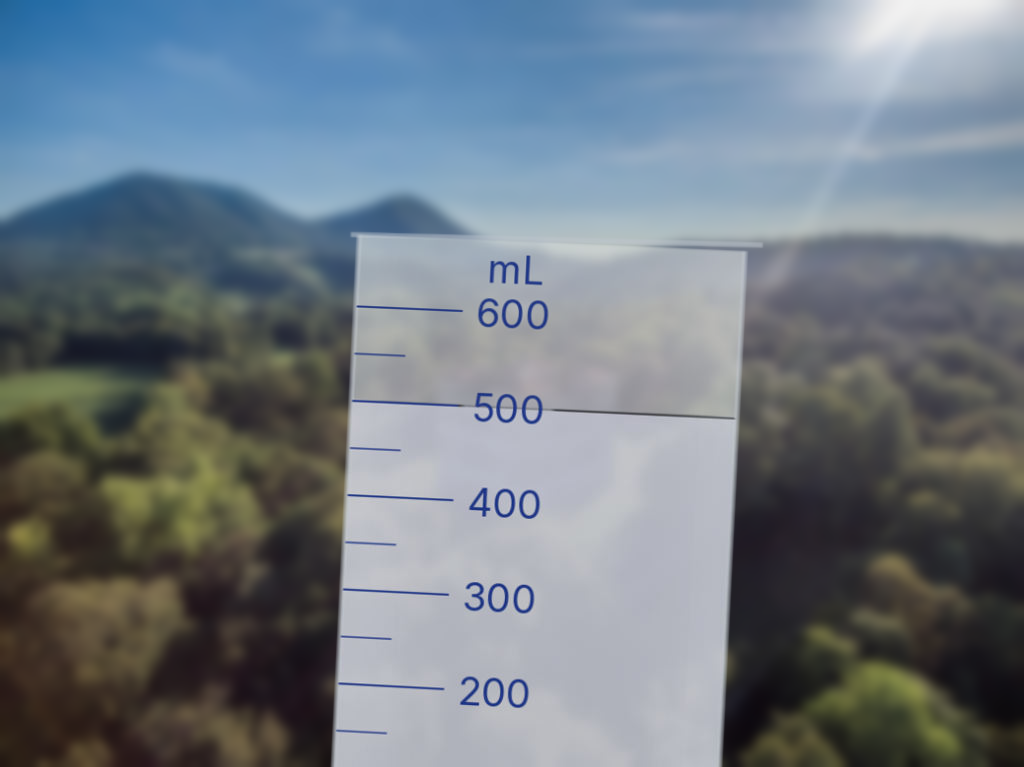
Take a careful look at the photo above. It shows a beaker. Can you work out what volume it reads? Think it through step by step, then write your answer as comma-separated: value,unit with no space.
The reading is 500,mL
